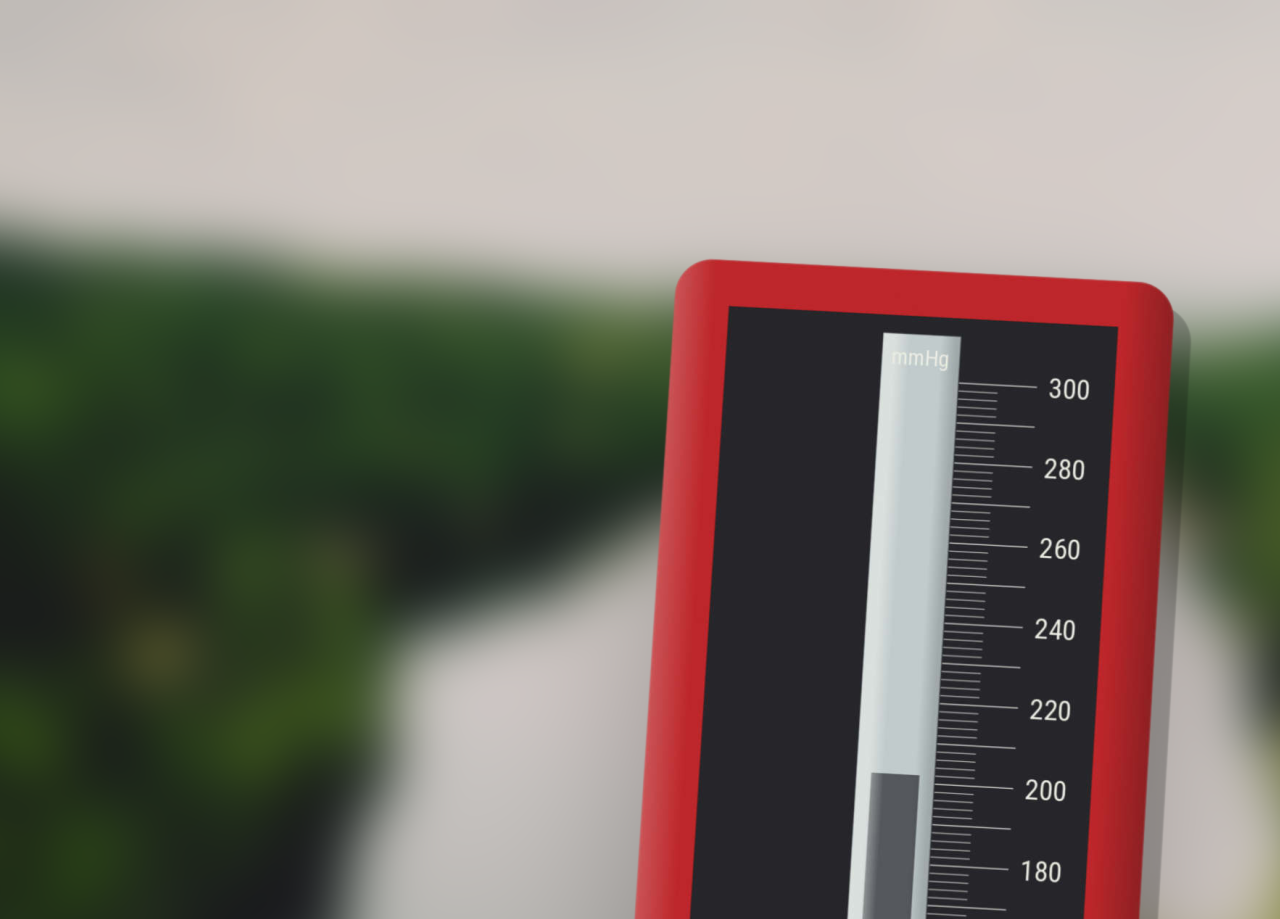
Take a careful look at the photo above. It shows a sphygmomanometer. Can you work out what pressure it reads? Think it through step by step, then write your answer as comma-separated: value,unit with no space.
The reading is 202,mmHg
